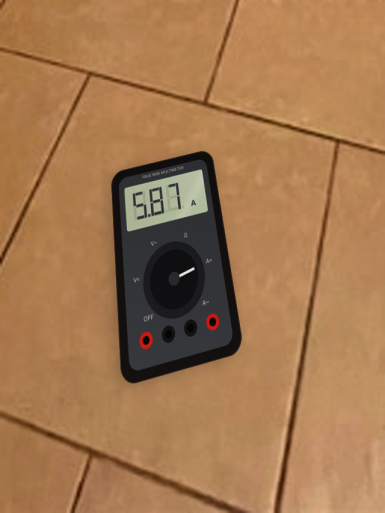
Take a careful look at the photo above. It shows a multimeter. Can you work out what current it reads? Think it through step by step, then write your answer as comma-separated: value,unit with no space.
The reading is 5.87,A
